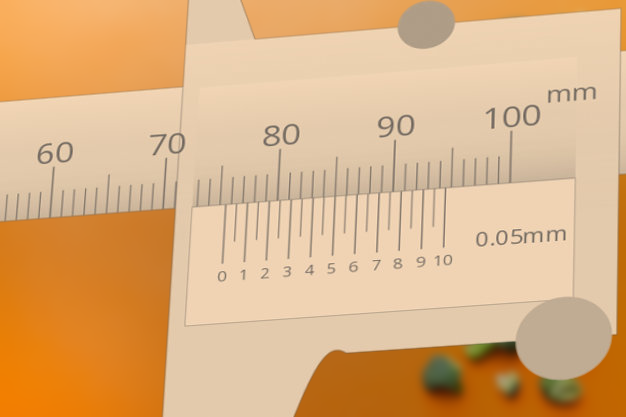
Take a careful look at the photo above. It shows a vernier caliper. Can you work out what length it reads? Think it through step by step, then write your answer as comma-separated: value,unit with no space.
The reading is 75.5,mm
